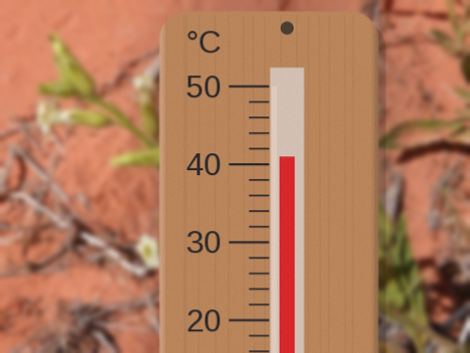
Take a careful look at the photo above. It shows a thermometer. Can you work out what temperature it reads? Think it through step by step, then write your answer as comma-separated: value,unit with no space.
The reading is 41,°C
